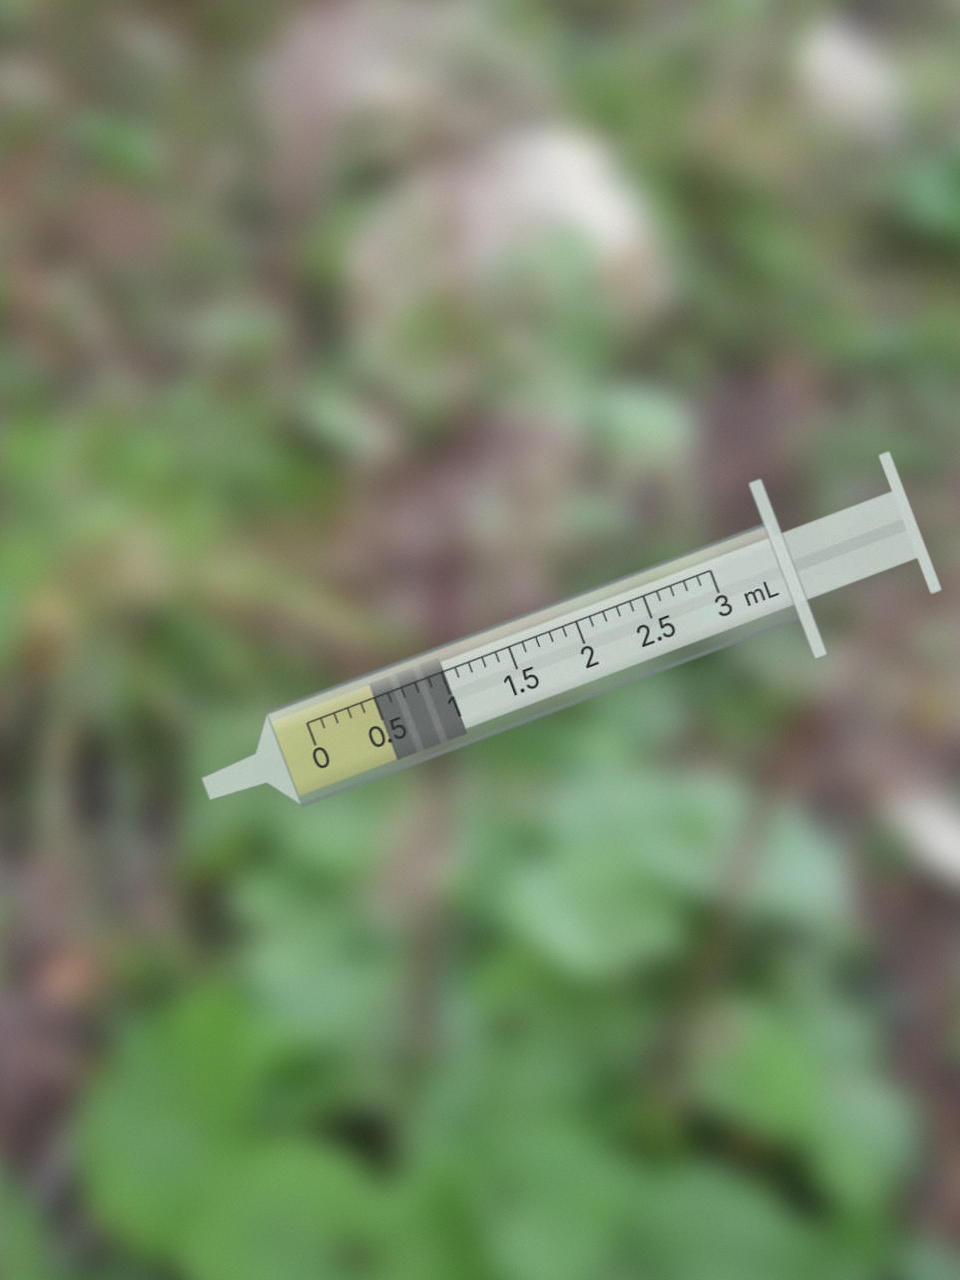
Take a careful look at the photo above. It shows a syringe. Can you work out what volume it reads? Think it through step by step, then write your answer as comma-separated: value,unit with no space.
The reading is 0.5,mL
